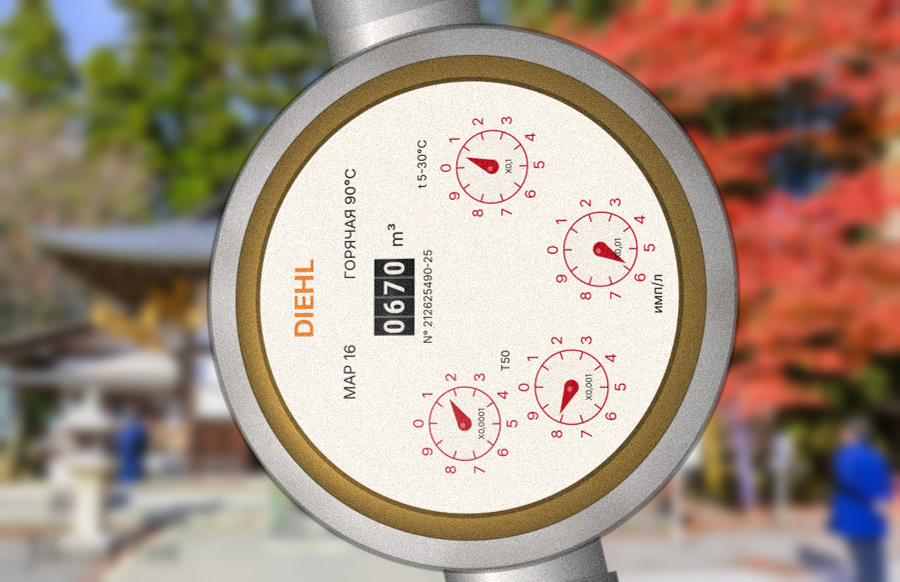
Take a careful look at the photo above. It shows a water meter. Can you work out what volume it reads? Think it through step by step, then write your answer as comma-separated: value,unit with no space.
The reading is 670.0581,m³
